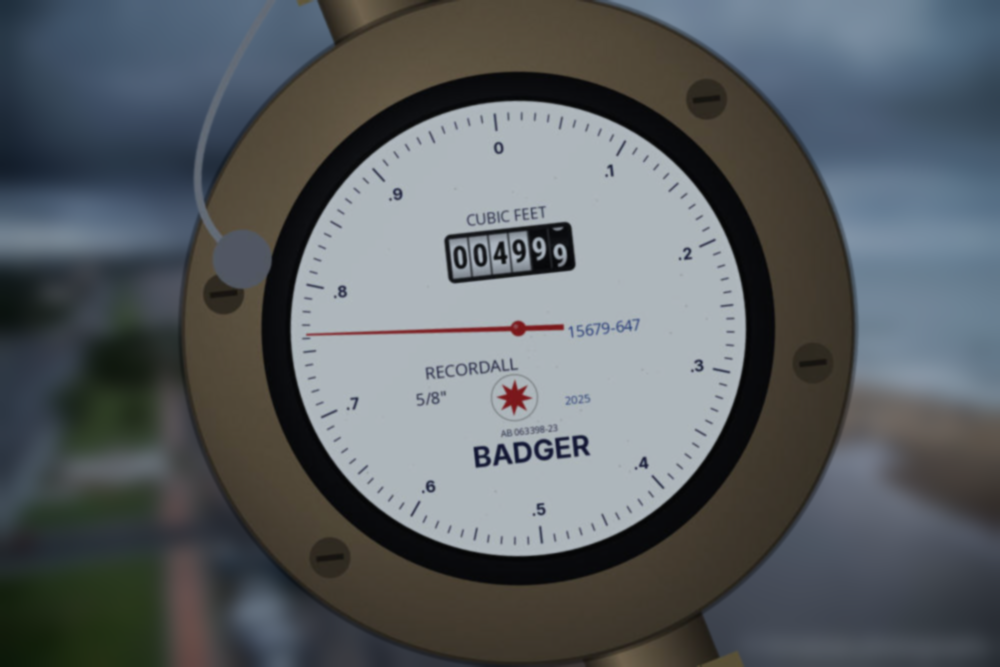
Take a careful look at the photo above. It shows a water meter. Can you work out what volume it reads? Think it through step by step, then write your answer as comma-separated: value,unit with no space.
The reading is 4998.76,ft³
